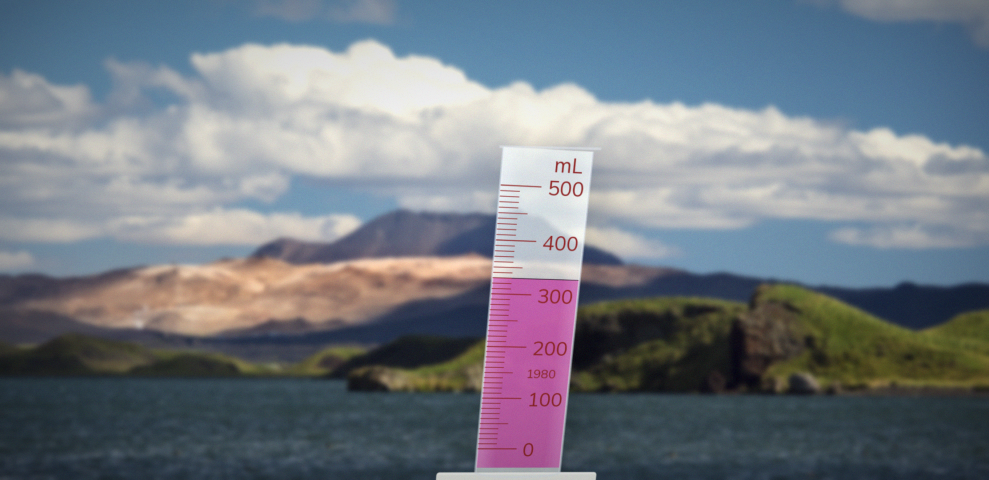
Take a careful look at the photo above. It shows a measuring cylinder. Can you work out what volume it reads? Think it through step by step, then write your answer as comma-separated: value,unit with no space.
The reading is 330,mL
